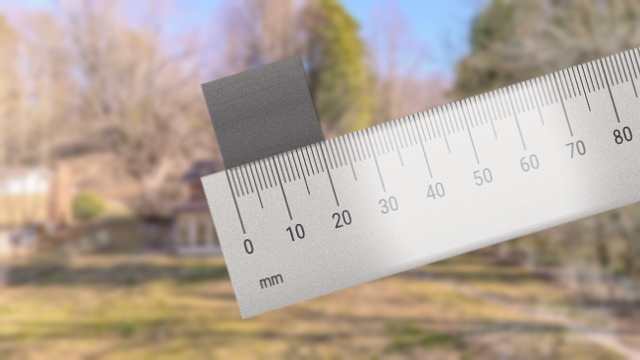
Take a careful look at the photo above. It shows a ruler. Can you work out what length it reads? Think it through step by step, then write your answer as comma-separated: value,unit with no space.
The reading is 21,mm
